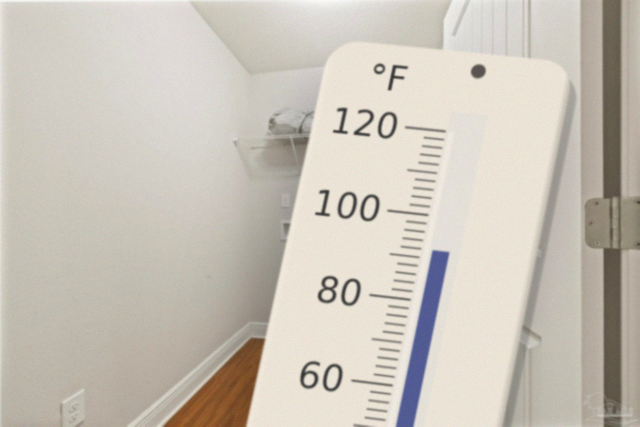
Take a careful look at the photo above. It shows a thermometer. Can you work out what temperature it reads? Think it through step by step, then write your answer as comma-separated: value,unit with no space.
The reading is 92,°F
